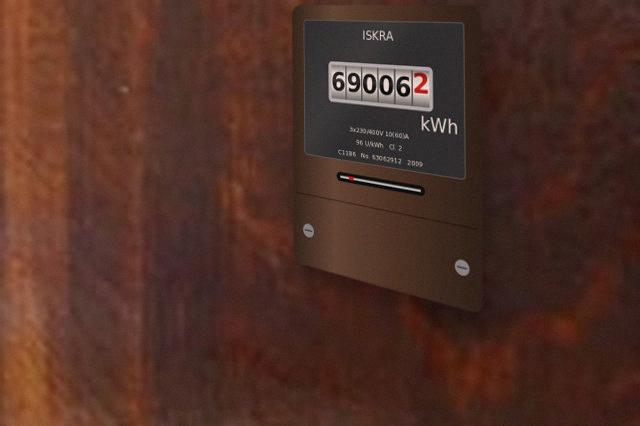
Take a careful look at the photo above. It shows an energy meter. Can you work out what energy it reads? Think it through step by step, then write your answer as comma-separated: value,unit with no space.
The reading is 69006.2,kWh
